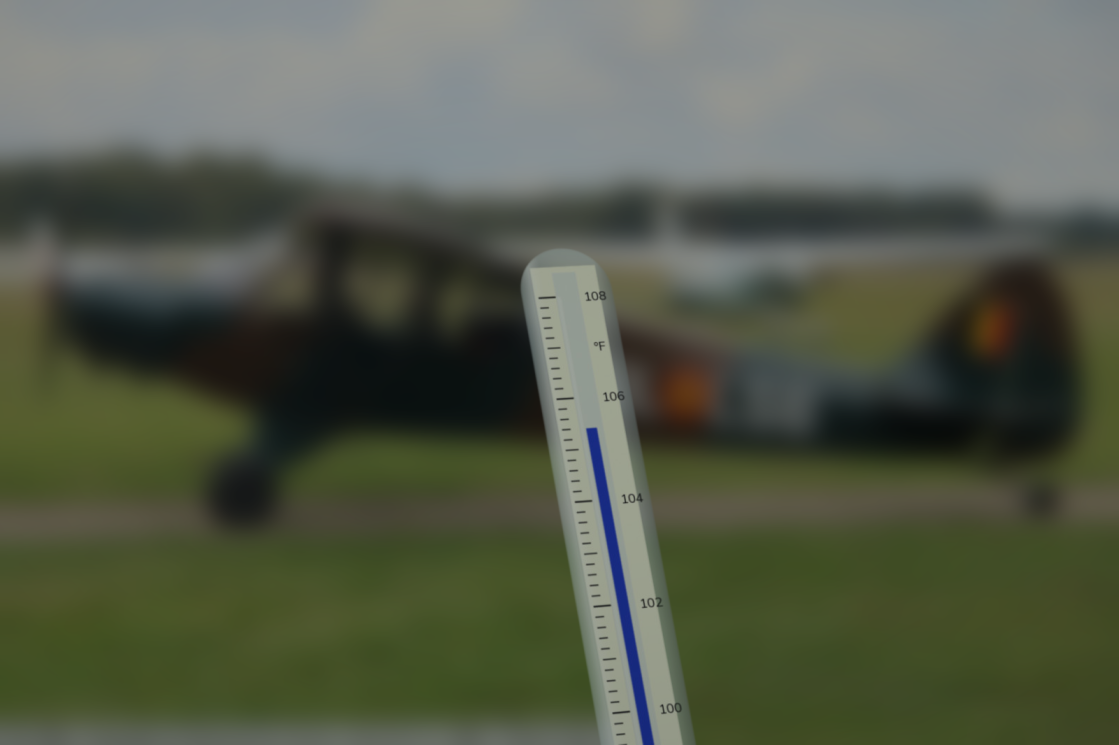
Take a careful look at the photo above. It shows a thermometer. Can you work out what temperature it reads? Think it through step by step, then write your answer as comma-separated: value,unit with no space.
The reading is 105.4,°F
